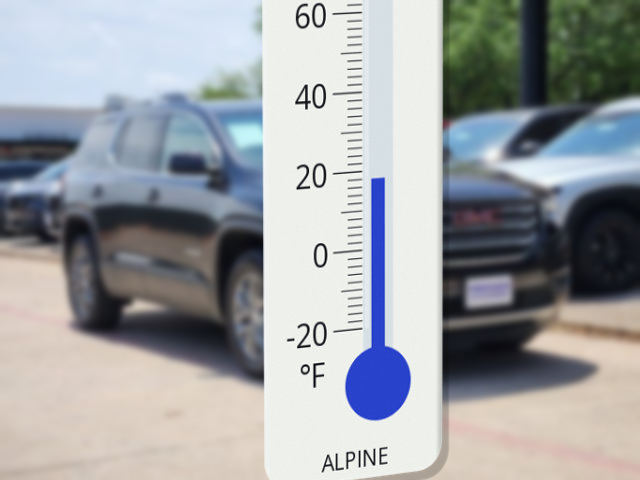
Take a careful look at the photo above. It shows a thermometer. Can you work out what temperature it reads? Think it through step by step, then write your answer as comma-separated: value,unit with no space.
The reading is 18,°F
